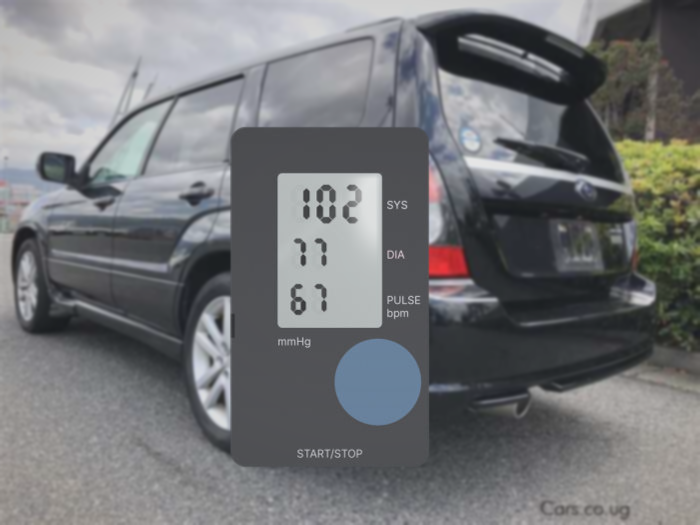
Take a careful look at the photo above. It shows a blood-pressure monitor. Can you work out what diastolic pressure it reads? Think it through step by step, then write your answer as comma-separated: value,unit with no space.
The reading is 77,mmHg
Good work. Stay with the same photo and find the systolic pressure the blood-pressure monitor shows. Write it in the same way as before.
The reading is 102,mmHg
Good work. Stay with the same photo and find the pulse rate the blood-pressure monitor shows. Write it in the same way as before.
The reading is 67,bpm
